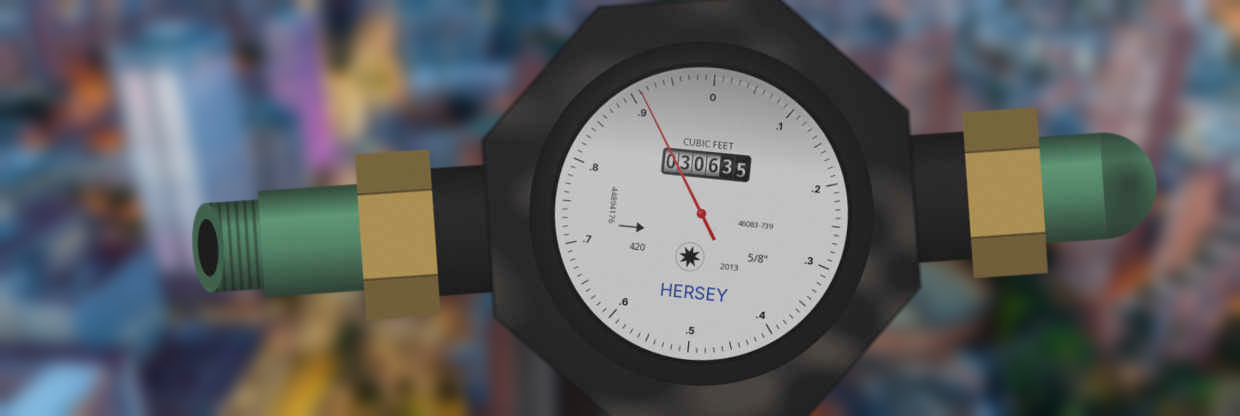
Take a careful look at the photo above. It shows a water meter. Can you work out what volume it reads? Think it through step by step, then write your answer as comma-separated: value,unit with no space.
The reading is 30634.91,ft³
